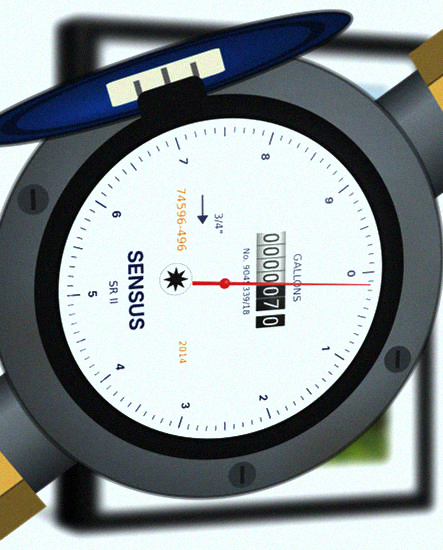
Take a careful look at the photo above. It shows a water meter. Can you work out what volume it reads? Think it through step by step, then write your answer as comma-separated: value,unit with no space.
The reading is 70.1,gal
